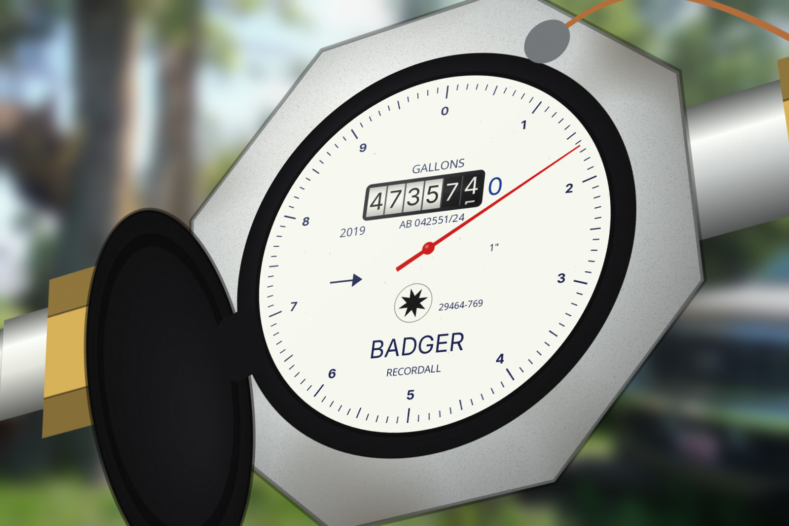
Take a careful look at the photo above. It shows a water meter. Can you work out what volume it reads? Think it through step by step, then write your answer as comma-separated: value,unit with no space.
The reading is 4735741.6,gal
